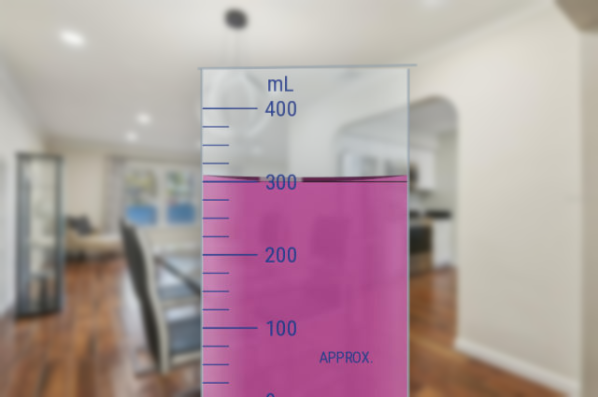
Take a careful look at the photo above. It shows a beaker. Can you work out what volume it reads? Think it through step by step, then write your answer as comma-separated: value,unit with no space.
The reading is 300,mL
